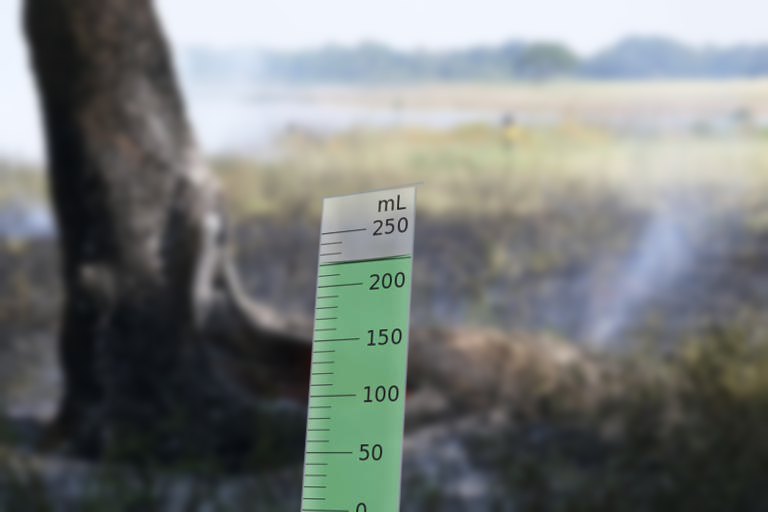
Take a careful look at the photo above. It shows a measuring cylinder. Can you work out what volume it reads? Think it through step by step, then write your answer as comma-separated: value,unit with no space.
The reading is 220,mL
